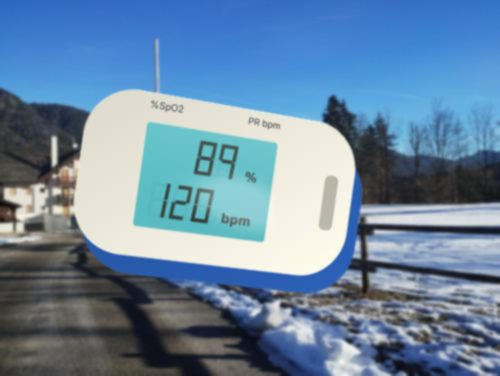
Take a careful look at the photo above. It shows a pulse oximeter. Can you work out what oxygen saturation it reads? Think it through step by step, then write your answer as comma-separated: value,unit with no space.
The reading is 89,%
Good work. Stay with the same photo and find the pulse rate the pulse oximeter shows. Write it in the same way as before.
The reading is 120,bpm
